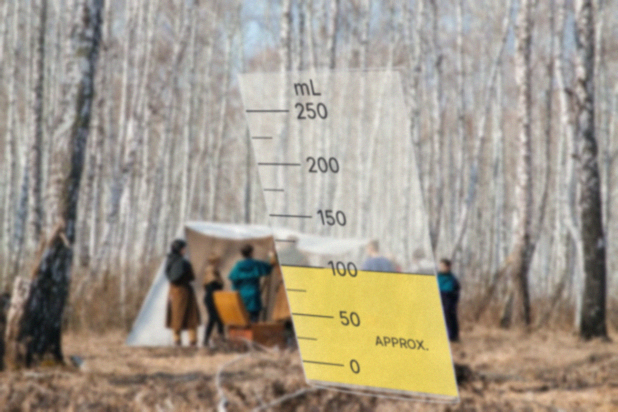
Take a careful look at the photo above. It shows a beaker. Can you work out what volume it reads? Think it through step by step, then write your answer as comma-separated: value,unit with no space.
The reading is 100,mL
